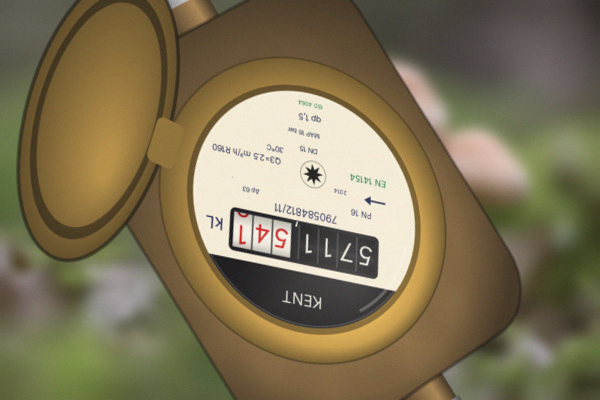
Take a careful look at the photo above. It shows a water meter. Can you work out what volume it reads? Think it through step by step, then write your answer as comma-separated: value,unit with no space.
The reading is 5711.541,kL
